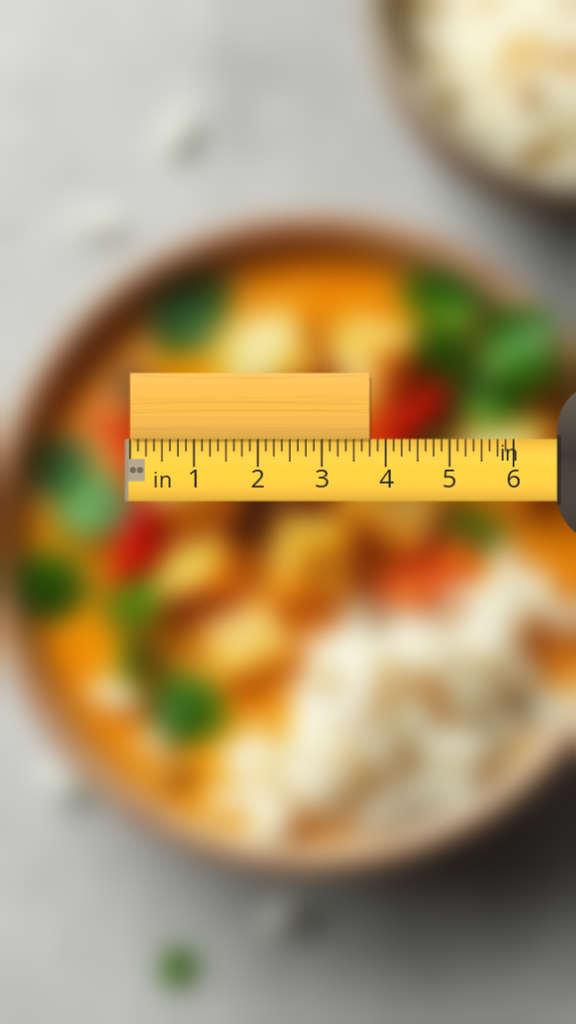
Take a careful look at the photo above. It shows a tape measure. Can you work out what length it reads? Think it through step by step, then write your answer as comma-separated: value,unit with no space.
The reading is 3.75,in
